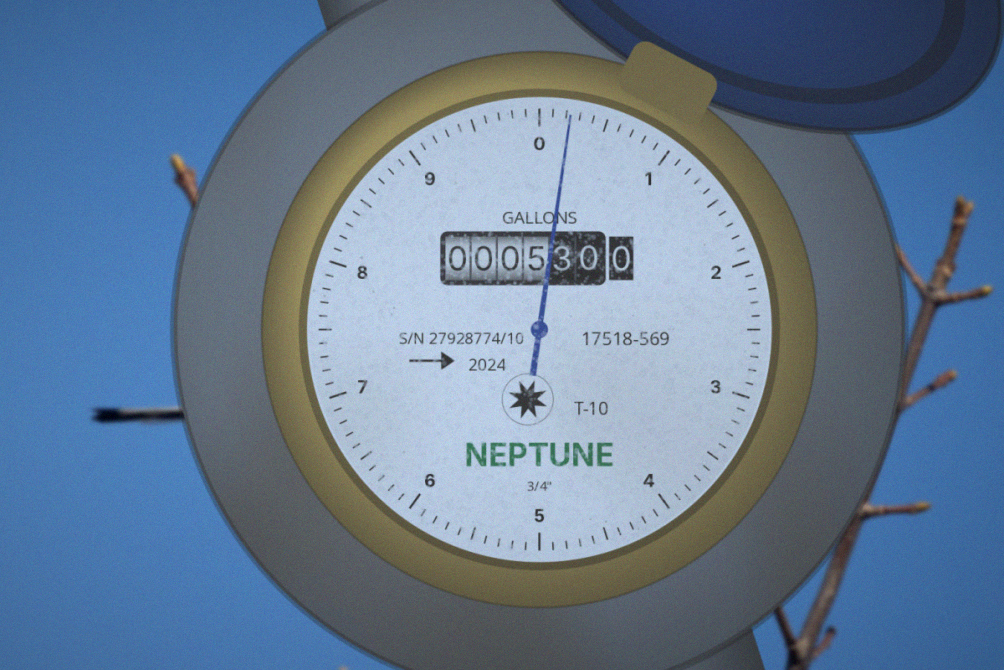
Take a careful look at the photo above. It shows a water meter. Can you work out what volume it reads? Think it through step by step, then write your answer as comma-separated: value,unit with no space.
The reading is 5300.2,gal
